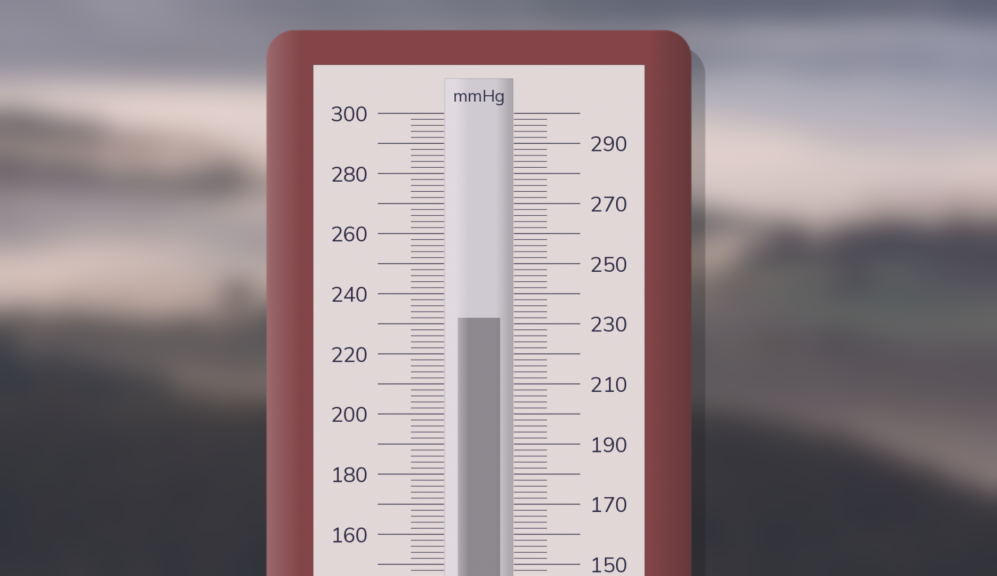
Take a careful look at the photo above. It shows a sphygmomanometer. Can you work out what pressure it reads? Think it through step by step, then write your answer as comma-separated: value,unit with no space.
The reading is 232,mmHg
